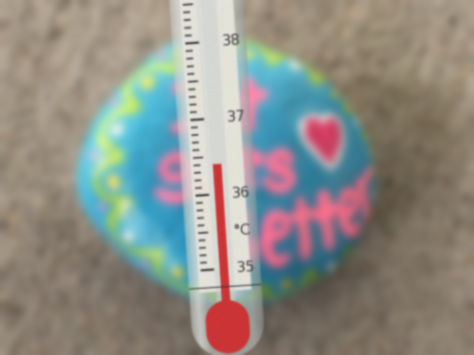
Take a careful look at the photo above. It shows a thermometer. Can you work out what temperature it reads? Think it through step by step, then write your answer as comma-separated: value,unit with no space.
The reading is 36.4,°C
